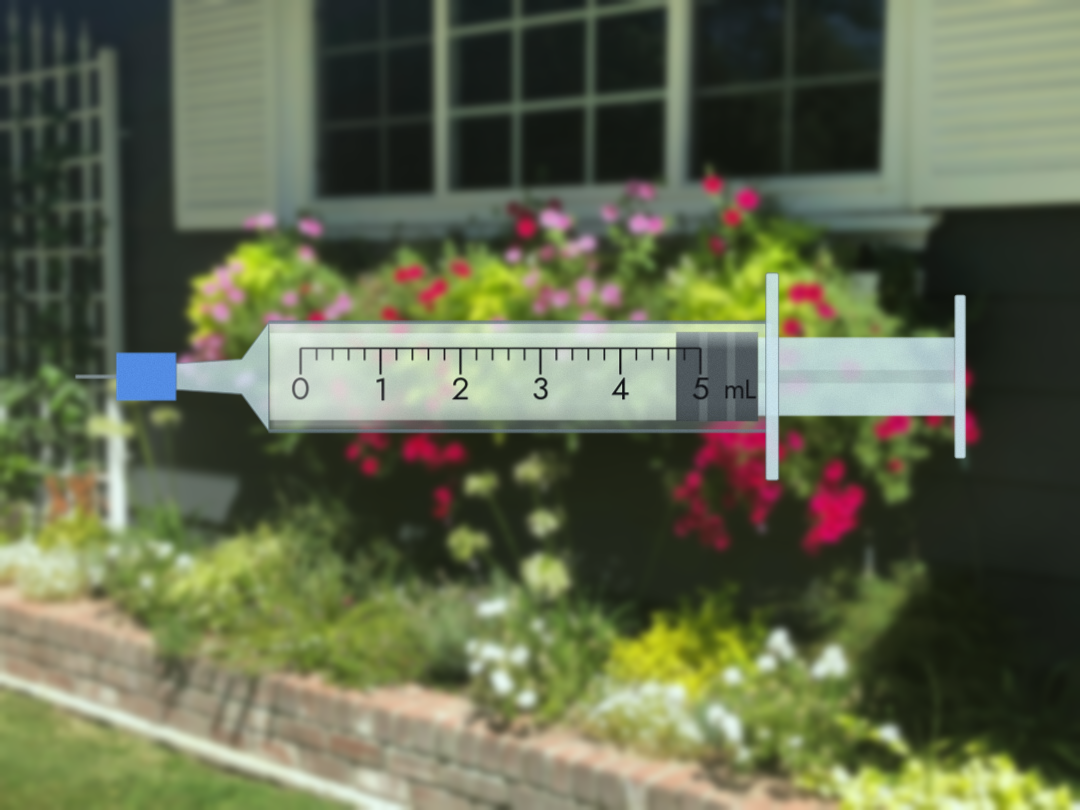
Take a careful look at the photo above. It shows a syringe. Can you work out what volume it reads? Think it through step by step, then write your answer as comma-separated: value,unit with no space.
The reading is 4.7,mL
